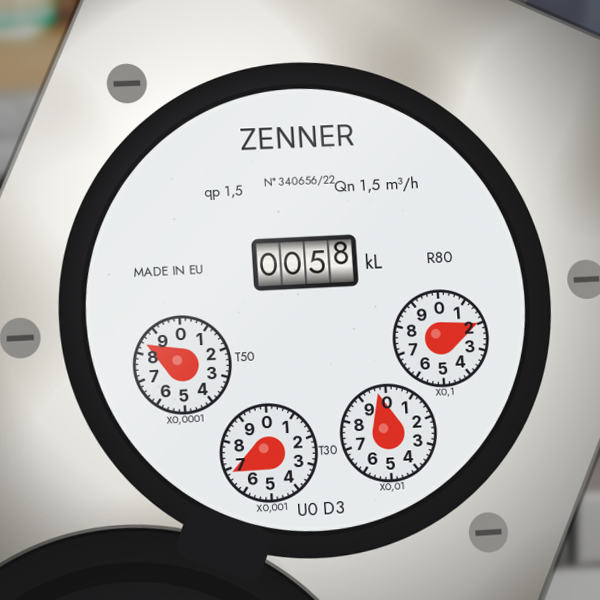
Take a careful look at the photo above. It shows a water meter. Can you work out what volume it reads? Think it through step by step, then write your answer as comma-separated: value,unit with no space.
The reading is 58.1968,kL
